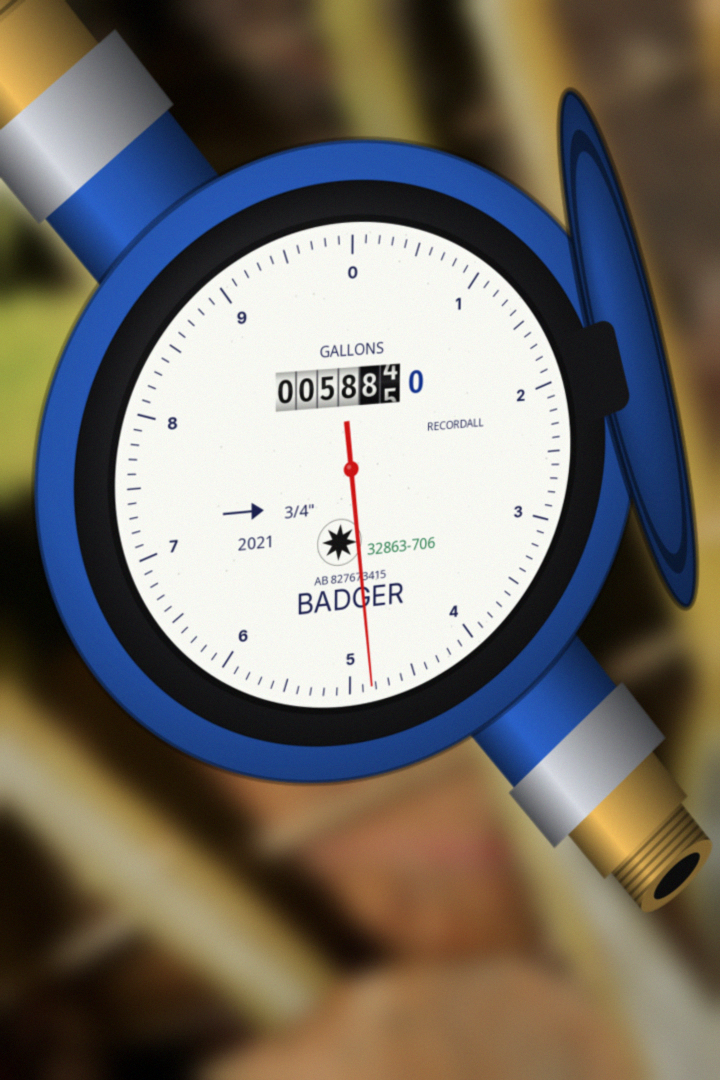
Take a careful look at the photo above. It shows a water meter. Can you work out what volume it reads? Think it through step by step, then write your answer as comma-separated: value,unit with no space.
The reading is 58844.8,gal
